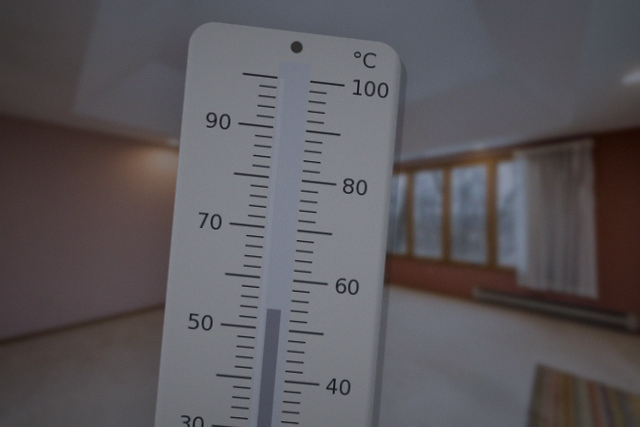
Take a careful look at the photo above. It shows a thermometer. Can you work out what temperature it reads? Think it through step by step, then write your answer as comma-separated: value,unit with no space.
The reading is 54,°C
